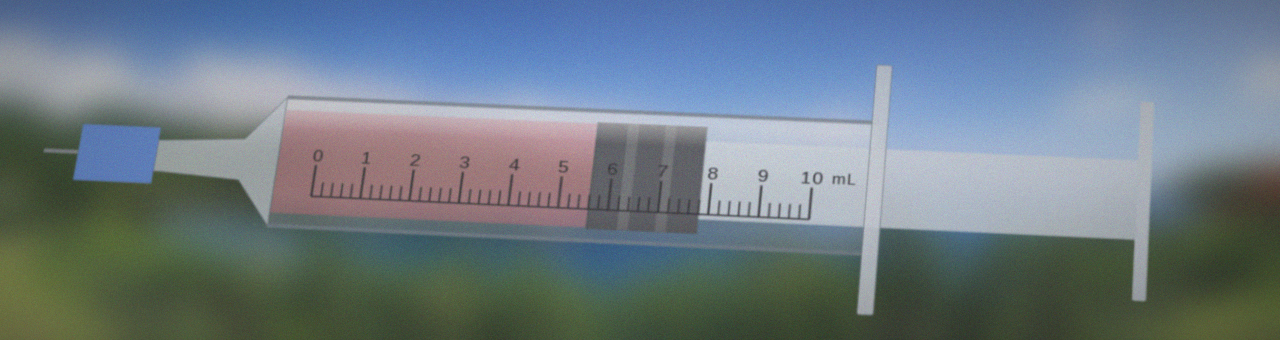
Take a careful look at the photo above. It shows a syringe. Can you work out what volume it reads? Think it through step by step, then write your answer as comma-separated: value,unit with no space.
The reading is 5.6,mL
